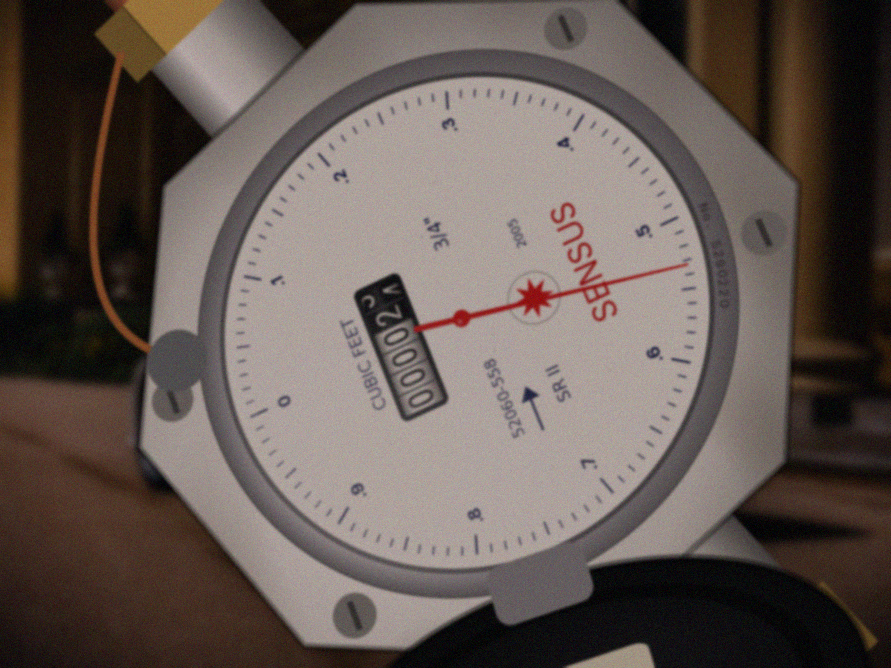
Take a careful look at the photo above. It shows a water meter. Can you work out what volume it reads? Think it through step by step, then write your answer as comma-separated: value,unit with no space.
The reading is 23.53,ft³
